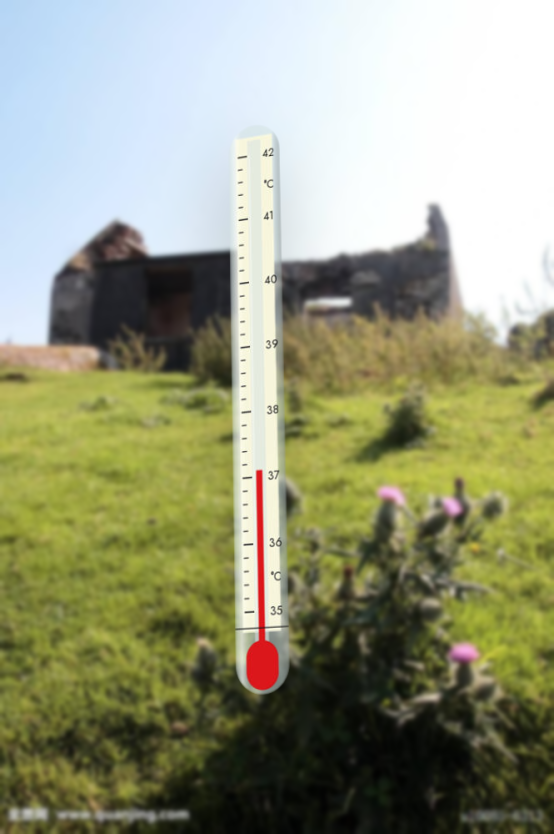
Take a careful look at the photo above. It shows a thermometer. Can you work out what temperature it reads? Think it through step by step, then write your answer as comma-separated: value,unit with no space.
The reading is 37.1,°C
